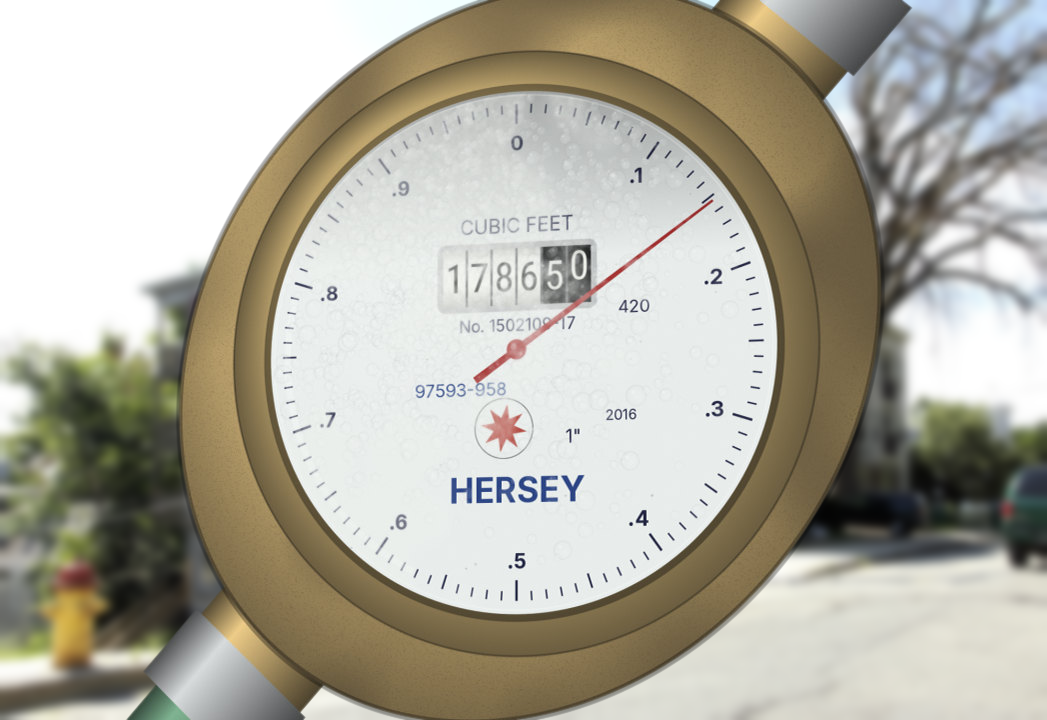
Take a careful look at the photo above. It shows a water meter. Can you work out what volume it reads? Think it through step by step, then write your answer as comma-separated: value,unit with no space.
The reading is 178650.15,ft³
